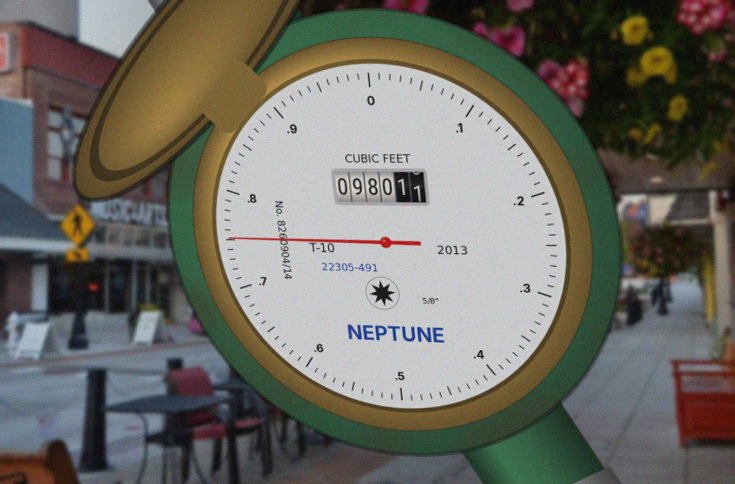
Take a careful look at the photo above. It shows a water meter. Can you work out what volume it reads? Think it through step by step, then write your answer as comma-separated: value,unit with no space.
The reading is 98010.75,ft³
